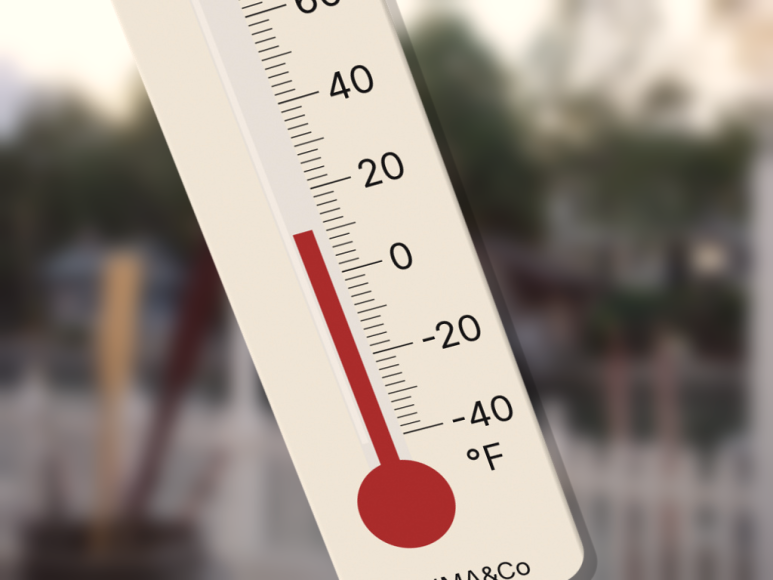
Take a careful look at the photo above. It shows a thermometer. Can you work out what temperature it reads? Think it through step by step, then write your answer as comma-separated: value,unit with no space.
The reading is 11,°F
